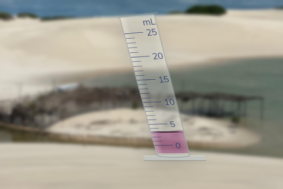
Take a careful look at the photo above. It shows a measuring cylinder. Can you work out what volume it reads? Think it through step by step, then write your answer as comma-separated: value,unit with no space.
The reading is 3,mL
